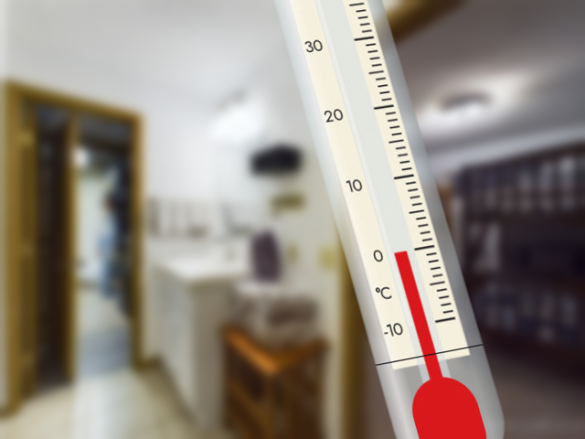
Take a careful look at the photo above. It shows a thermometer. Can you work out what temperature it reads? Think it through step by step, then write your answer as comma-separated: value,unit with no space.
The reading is 0,°C
